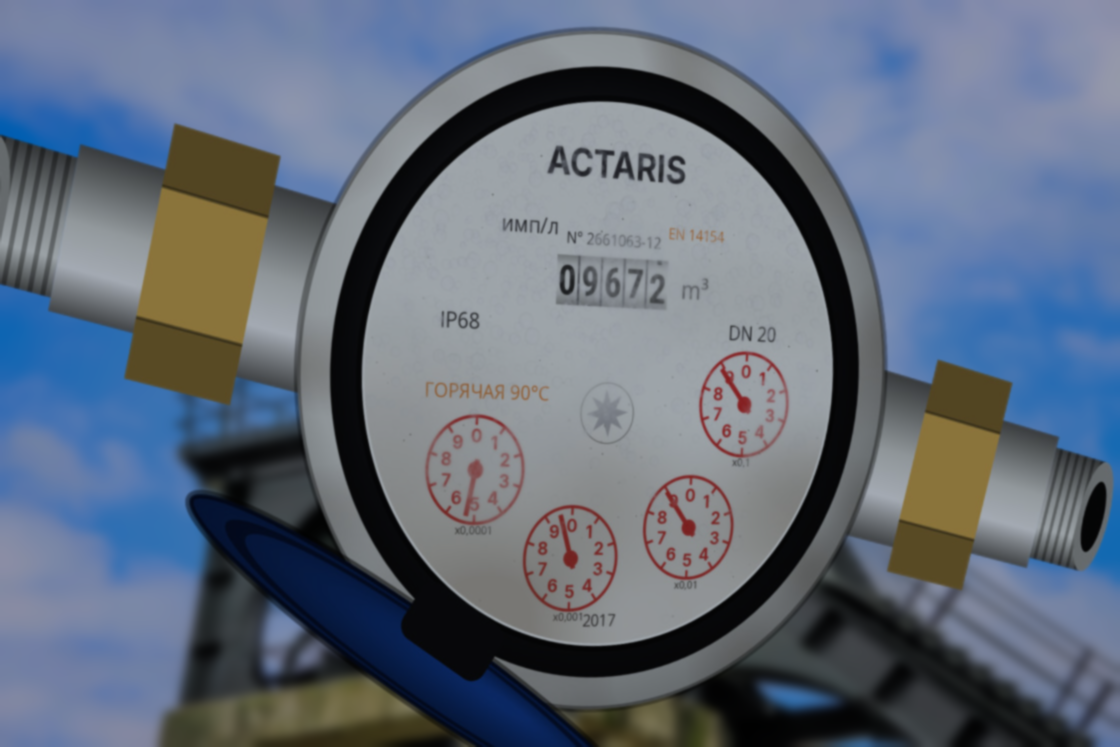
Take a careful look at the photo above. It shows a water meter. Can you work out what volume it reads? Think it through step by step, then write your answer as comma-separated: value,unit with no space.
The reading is 9671.8895,m³
